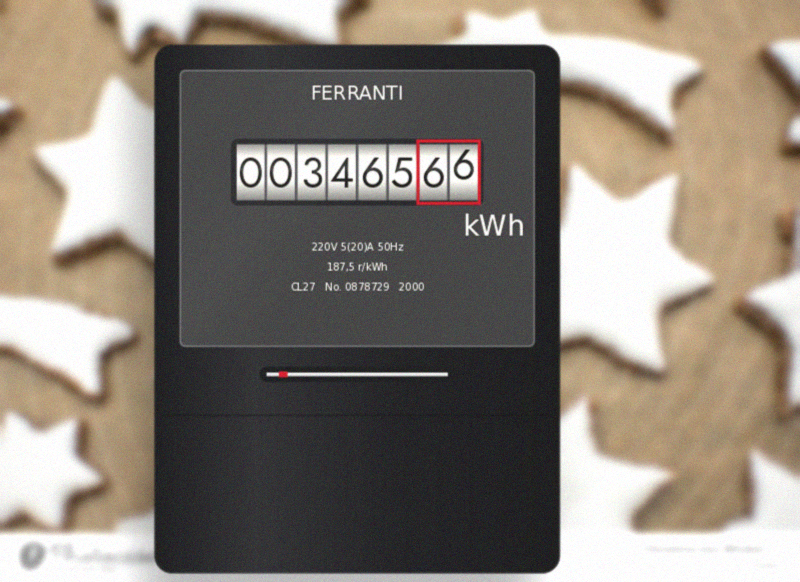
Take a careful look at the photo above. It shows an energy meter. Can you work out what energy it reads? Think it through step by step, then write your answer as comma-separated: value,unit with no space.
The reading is 3465.66,kWh
